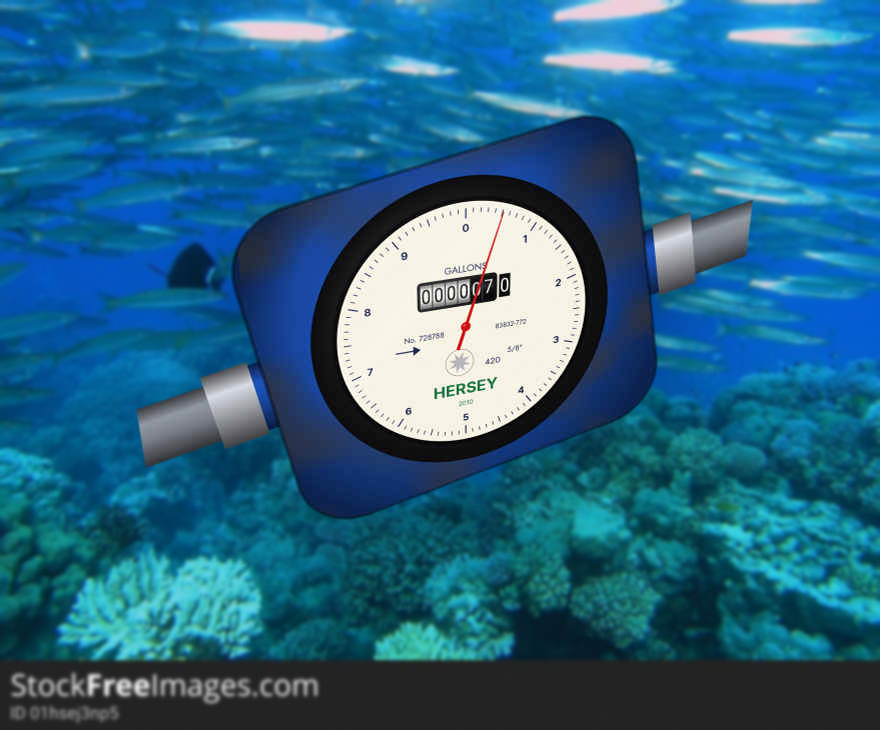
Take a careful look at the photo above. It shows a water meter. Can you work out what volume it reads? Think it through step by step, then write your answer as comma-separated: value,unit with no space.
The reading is 70.5,gal
